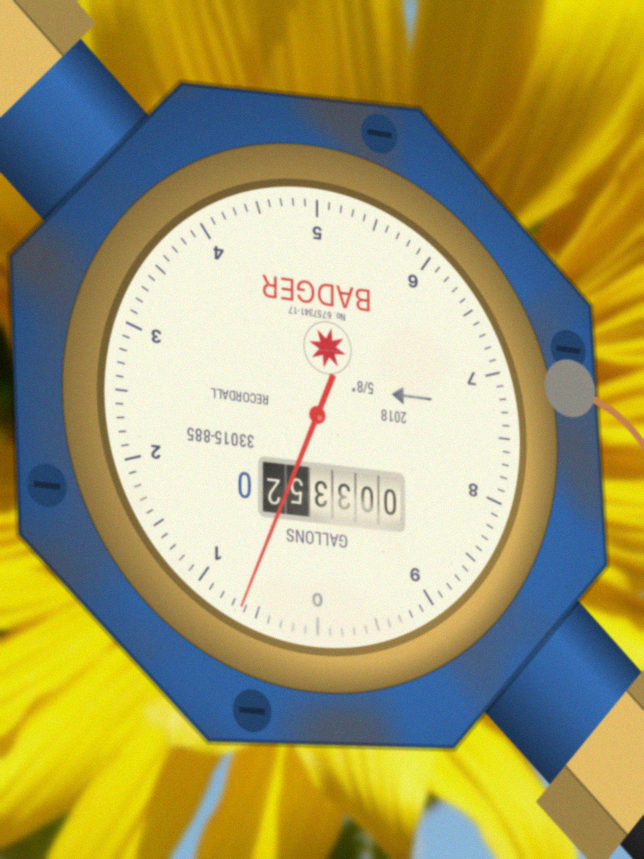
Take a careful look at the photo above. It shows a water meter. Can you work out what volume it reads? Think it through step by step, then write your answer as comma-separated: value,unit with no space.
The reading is 33520.6,gal
